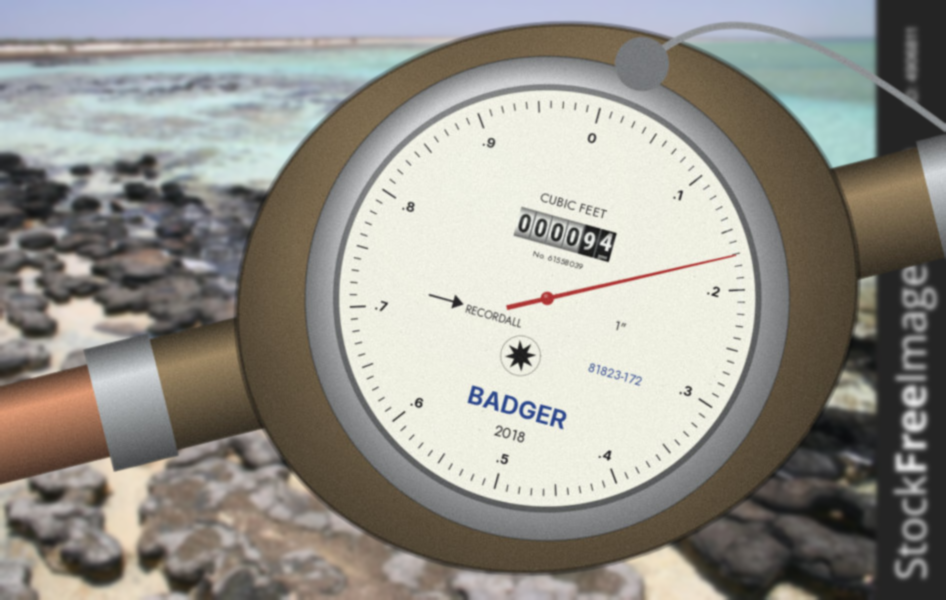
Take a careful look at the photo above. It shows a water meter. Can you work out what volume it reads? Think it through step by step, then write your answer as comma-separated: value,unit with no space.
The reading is 94.17,ft³
